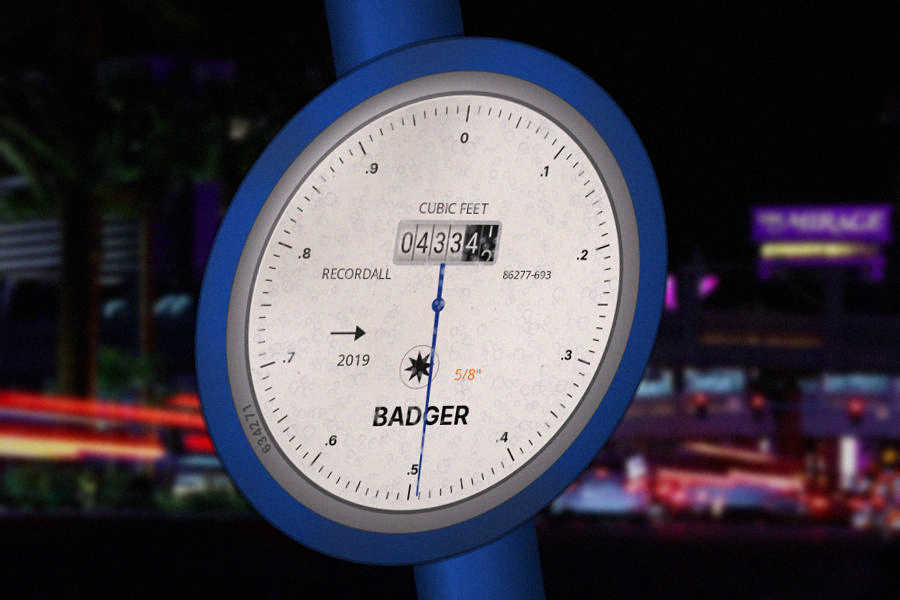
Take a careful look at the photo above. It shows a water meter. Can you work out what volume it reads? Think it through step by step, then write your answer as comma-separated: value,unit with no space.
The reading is 43341.49,ft³
